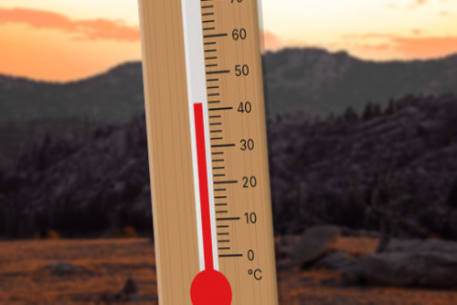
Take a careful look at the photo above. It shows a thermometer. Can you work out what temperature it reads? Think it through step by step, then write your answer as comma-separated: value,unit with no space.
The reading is 42,°C
